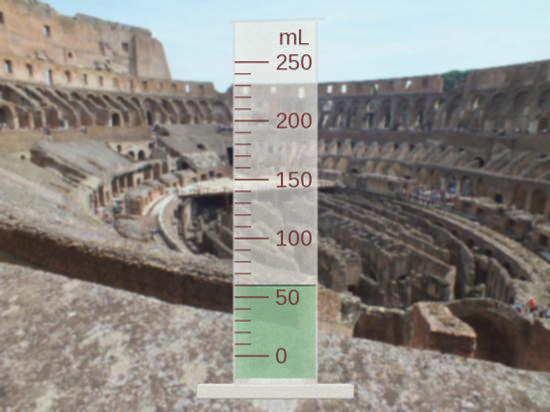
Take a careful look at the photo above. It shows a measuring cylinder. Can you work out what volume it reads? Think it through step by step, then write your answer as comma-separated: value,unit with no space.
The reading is 60,mL
